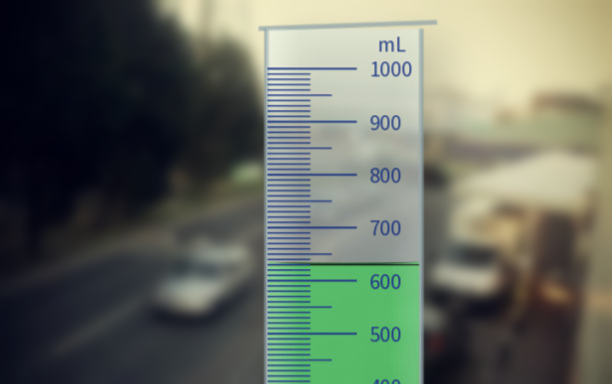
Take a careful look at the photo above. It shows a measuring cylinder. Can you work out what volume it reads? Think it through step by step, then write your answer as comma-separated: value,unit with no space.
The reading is 630,mL
